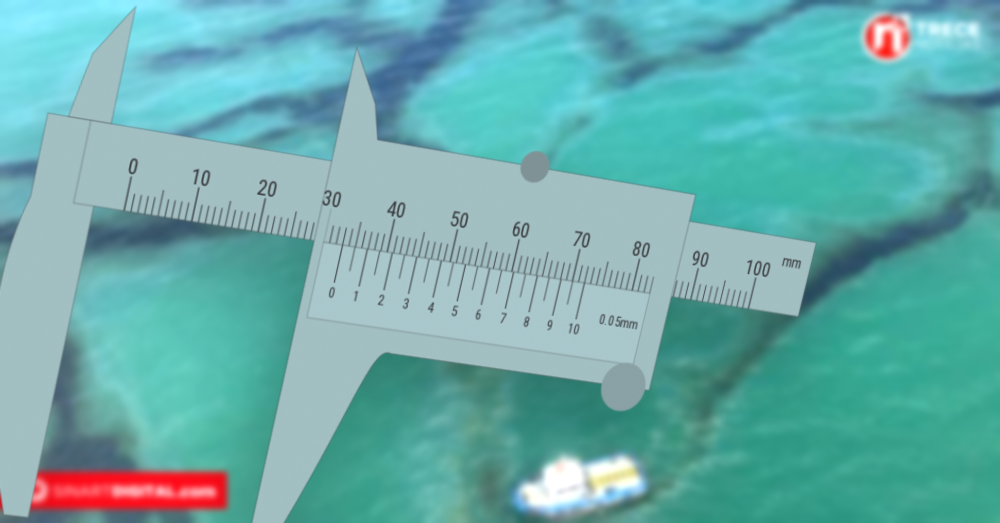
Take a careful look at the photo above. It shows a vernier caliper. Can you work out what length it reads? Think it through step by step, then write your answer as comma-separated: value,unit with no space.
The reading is 33.0,mm
